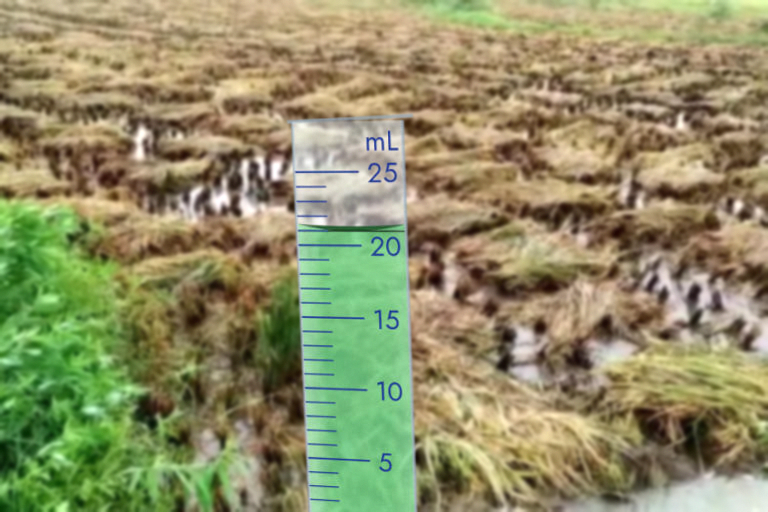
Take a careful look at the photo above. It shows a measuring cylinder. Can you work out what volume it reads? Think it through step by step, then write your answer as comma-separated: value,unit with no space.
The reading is 21,mL
